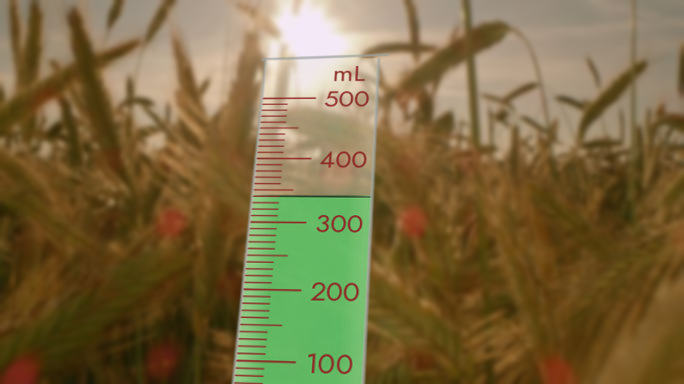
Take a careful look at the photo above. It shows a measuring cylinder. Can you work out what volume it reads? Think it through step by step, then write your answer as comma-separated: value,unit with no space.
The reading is 340,mL
